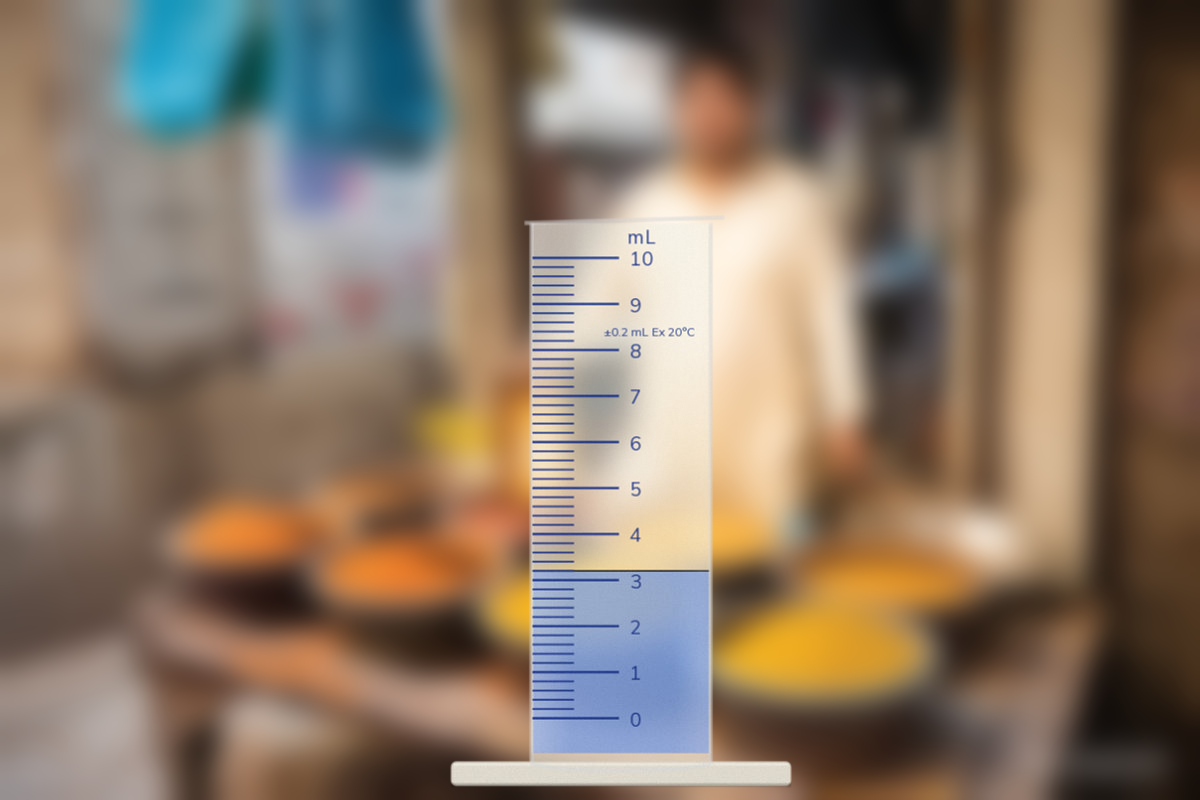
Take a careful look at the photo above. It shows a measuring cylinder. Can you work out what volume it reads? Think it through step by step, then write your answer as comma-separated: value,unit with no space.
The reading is 3.2,mL
